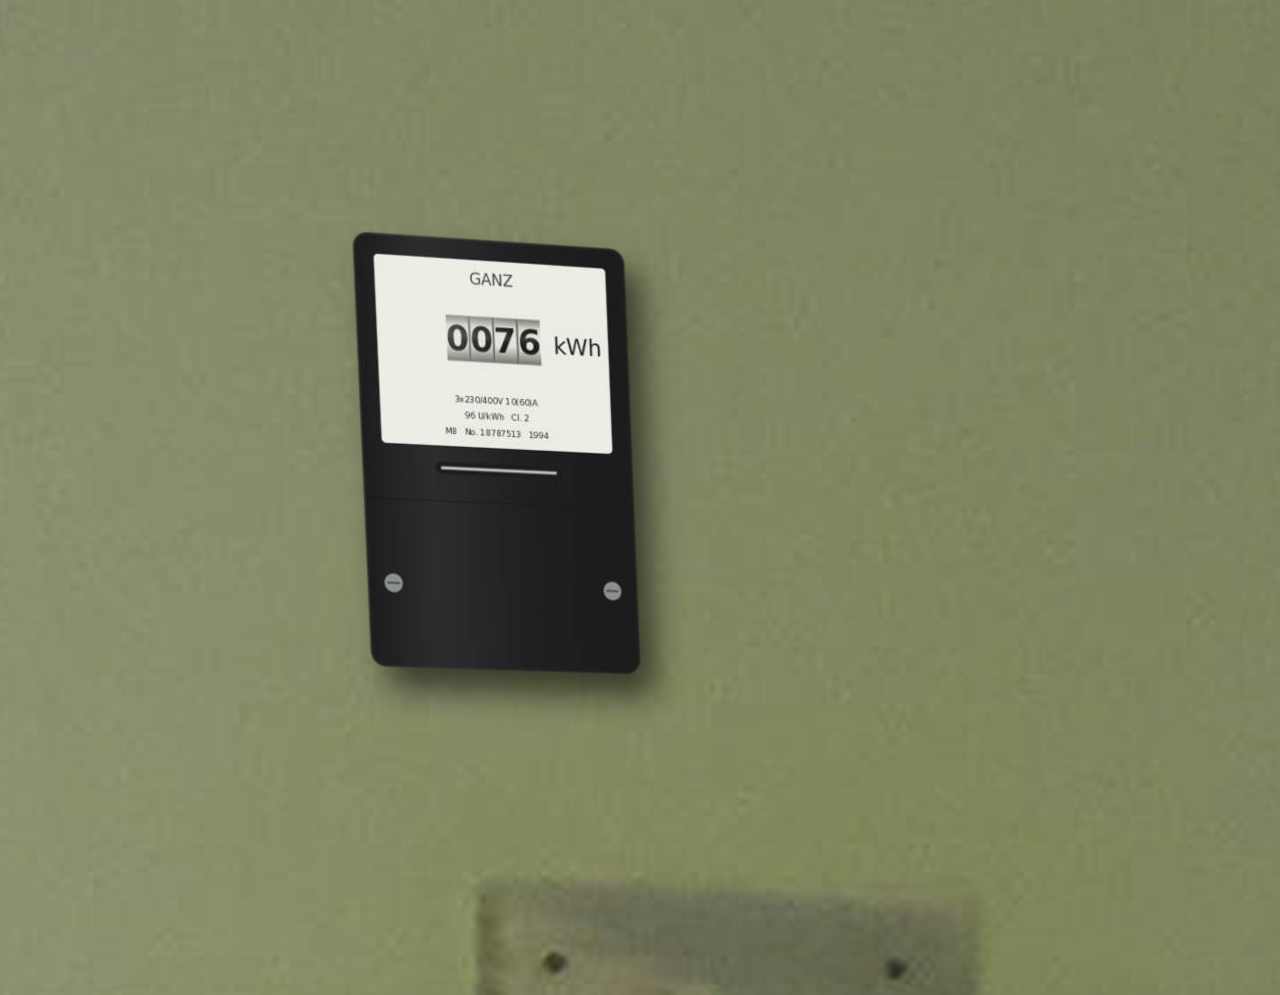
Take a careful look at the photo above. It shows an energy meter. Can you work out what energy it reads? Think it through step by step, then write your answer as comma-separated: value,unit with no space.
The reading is 76,kWh
